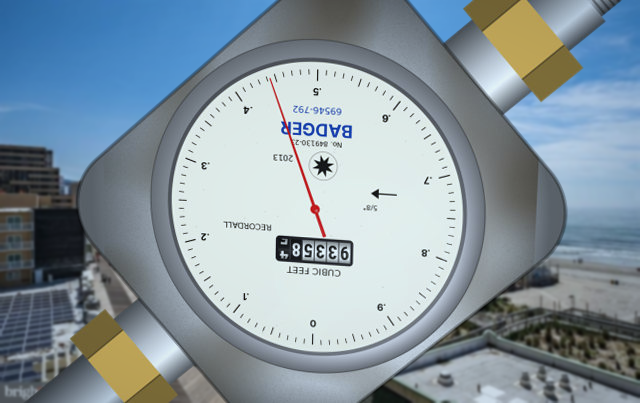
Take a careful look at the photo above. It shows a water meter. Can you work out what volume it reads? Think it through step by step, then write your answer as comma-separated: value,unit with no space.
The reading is 933584.44,ft³
